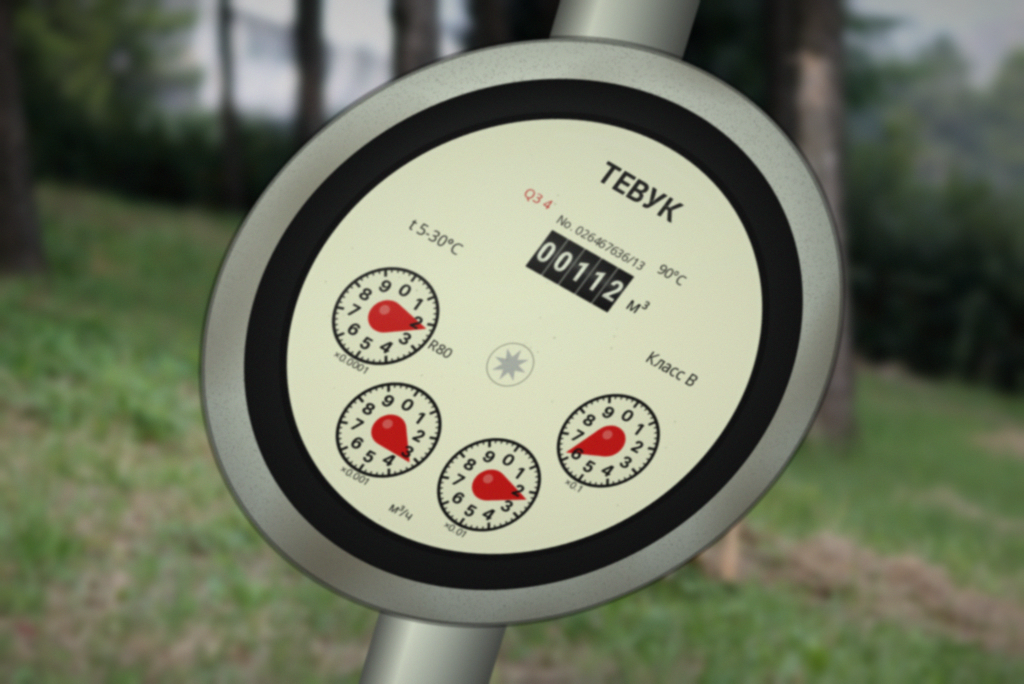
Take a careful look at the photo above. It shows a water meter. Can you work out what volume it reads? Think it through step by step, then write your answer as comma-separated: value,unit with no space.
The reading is 112.6232,m³
